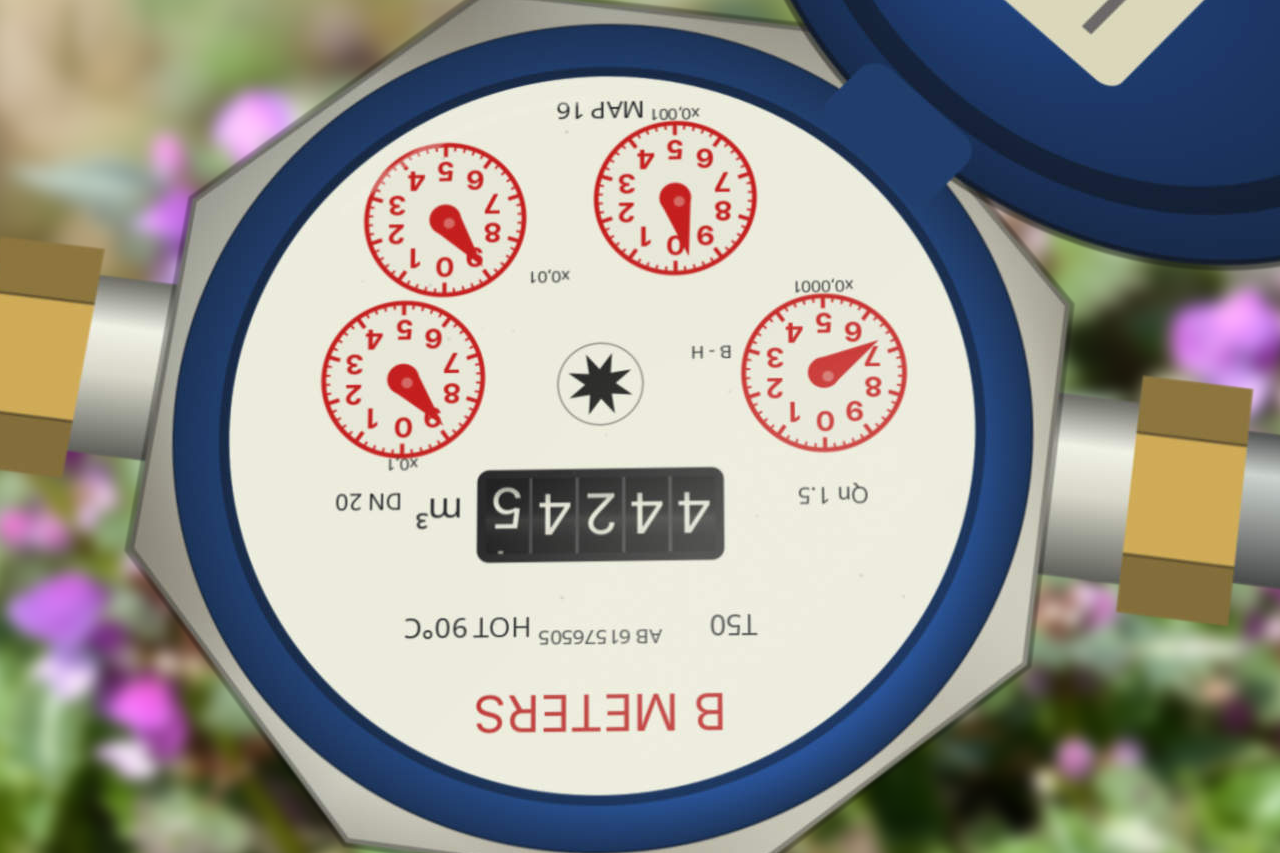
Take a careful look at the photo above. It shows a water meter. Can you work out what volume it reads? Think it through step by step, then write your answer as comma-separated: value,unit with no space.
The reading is 44244.8896,m³
